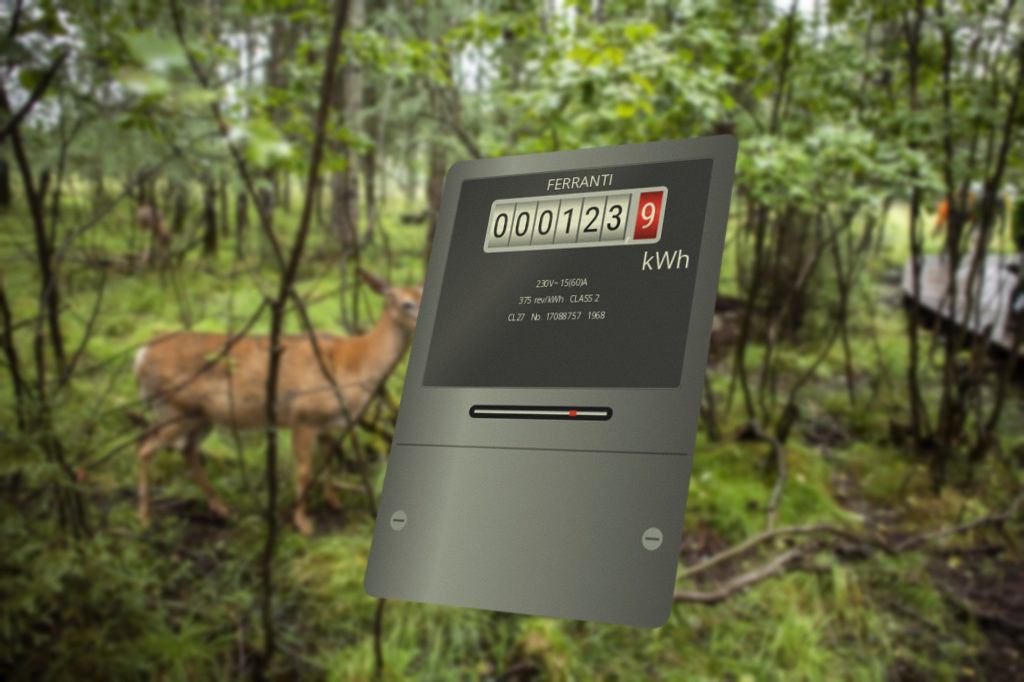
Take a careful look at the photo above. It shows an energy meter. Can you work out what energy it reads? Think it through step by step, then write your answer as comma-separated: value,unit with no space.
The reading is 123.9,kWh
